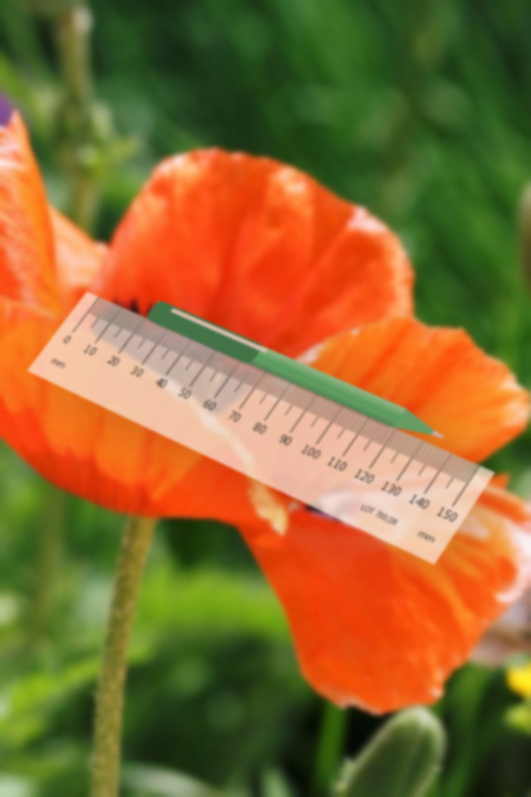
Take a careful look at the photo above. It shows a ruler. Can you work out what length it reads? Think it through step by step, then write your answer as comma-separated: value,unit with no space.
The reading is 115,mm
